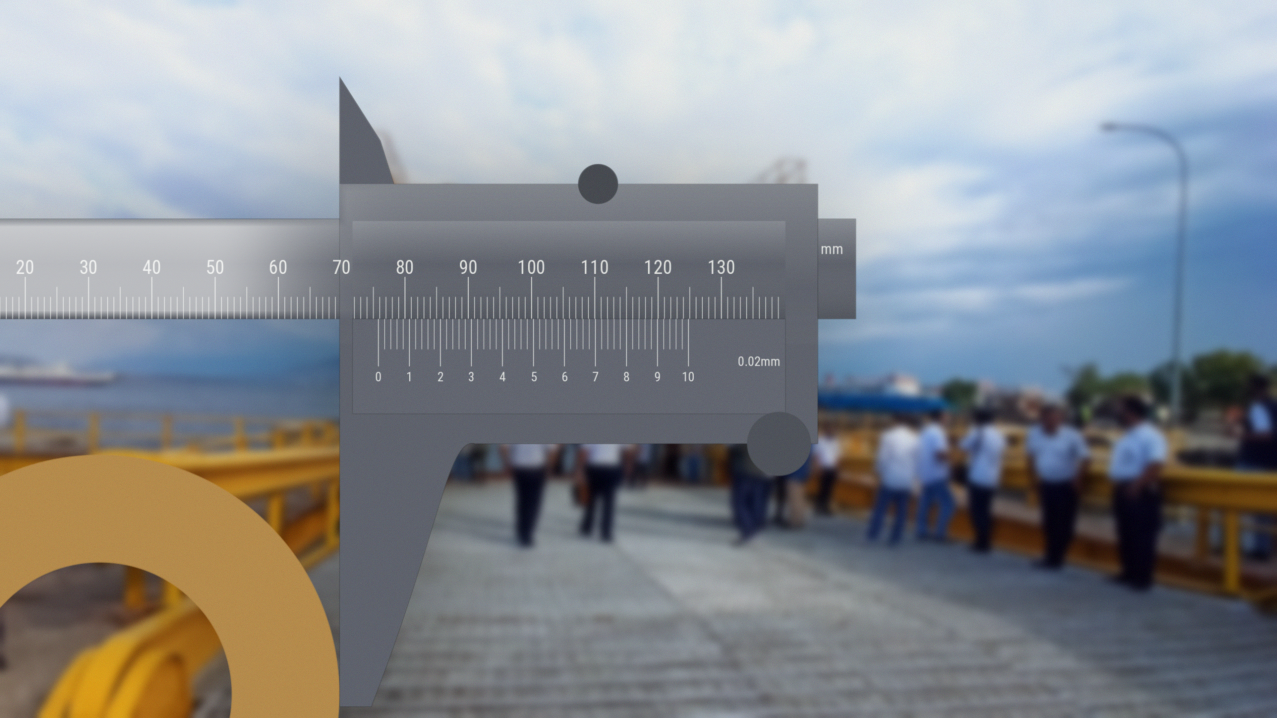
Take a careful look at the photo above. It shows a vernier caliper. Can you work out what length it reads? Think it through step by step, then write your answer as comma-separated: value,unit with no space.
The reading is 75.8,mm
